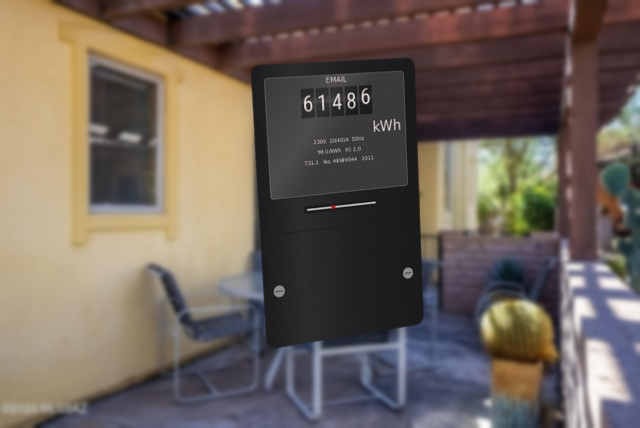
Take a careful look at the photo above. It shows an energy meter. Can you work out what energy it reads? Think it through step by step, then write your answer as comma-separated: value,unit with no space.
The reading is 61486,kWh
